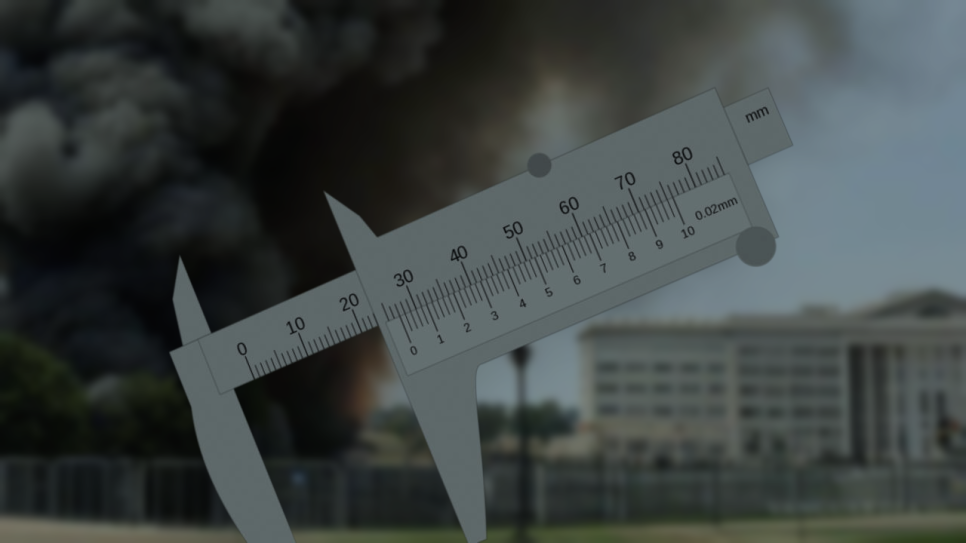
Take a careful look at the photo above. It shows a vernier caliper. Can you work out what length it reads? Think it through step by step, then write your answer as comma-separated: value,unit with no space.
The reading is 27.0,mm
